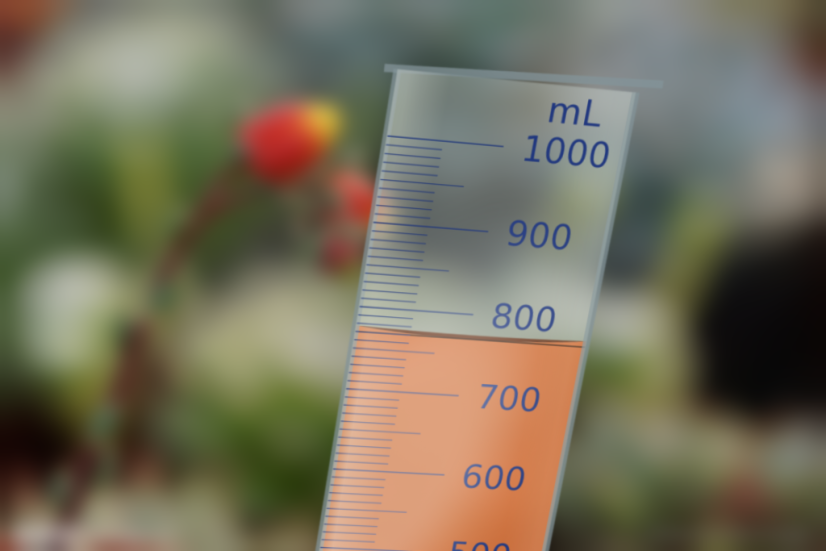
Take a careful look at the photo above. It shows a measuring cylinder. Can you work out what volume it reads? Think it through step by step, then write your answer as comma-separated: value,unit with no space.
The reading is 770,mL
